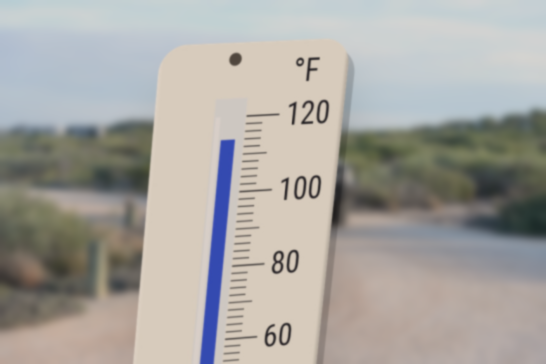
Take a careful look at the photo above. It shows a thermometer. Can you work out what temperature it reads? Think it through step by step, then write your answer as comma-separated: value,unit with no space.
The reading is 114,°F
